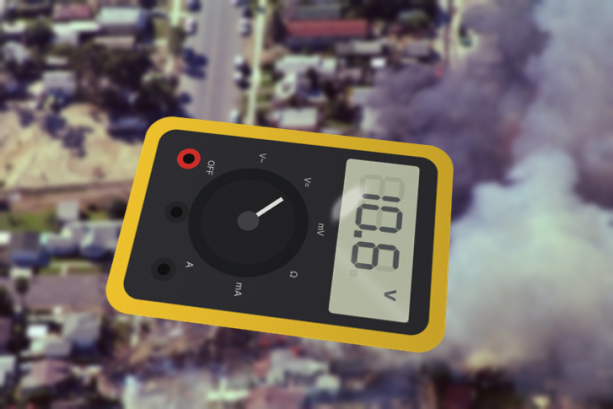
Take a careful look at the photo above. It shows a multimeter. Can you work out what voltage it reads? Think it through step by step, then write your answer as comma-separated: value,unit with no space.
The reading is 10.6,V
